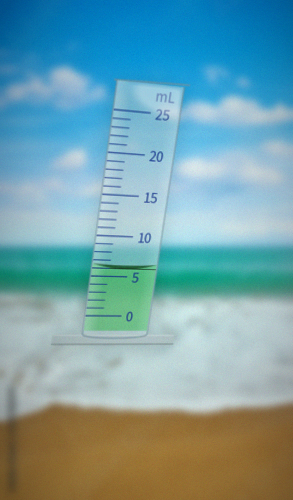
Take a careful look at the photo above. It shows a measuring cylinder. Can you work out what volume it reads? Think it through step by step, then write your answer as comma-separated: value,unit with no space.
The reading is 6,mL
